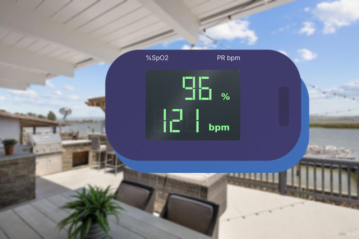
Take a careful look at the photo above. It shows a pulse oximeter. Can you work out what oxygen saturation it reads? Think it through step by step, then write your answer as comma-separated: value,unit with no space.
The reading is 96,%
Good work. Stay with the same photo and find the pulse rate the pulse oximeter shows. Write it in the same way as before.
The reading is 121,bpm
